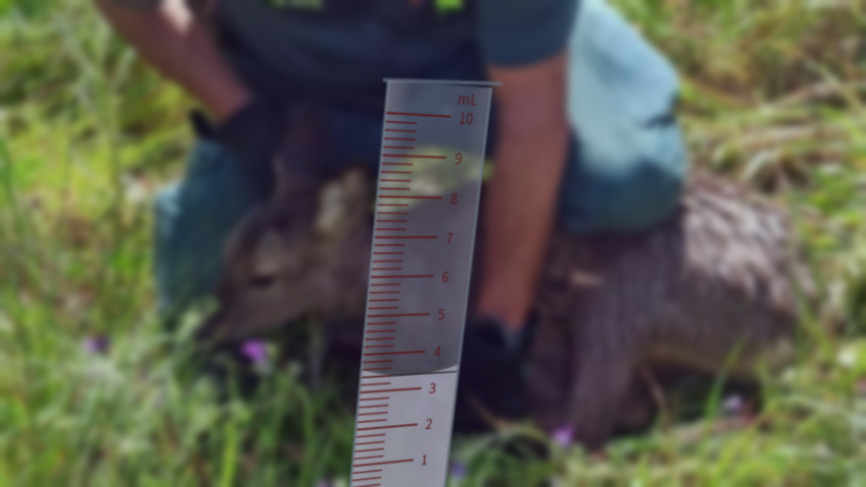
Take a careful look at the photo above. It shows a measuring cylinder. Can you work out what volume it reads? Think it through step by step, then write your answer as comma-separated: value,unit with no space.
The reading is 3.4,mL
